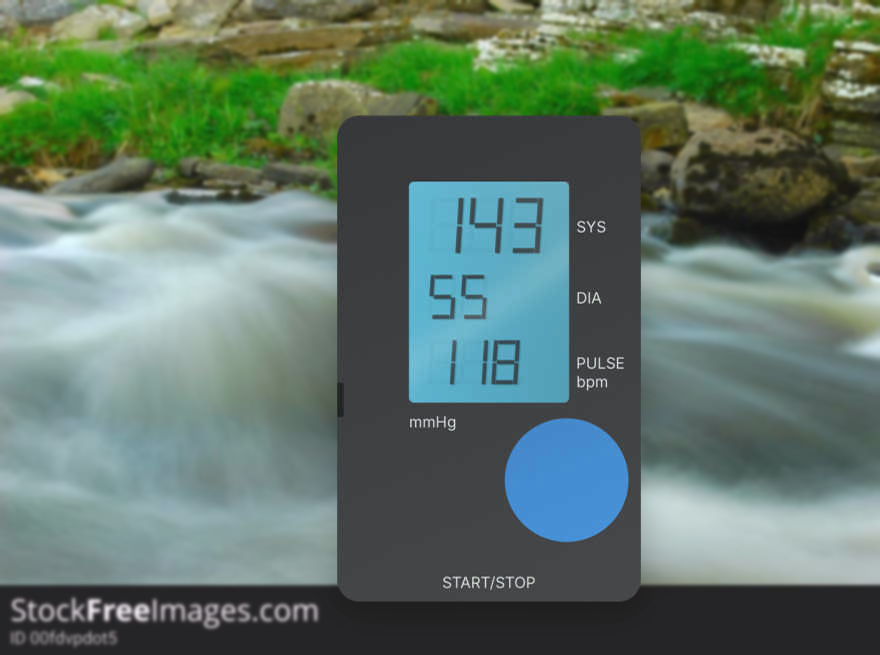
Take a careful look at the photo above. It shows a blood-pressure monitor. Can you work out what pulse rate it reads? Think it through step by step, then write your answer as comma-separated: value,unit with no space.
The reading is 118,bpm
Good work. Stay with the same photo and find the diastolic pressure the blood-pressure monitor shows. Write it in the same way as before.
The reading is 55,mmHg
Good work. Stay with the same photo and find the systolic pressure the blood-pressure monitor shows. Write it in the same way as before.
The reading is 143,mmHg
